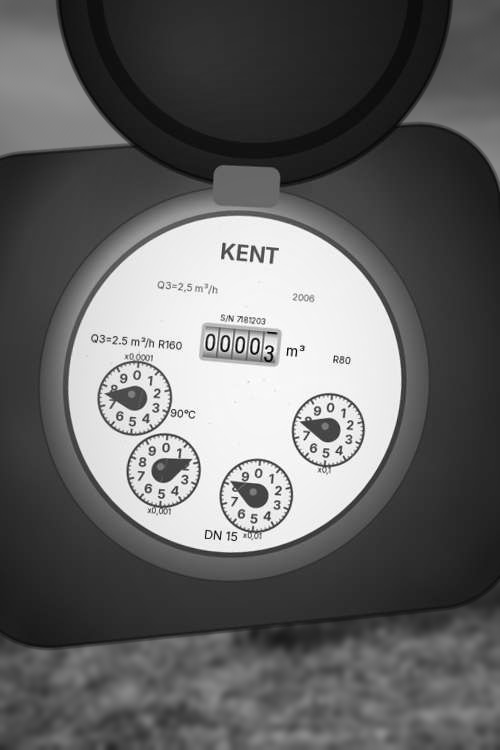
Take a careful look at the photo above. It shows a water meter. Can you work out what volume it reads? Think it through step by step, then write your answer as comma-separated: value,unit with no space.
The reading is 2.7817,m³
